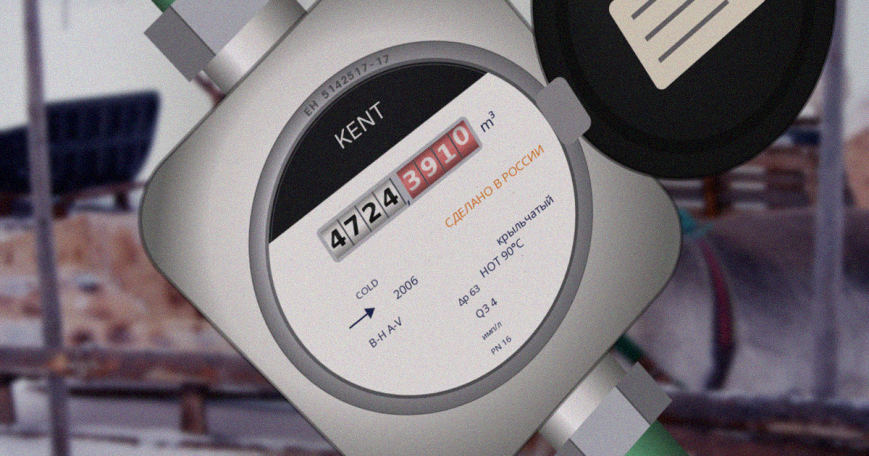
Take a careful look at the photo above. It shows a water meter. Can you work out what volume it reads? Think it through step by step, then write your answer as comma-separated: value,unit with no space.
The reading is 4724.3910,m³
